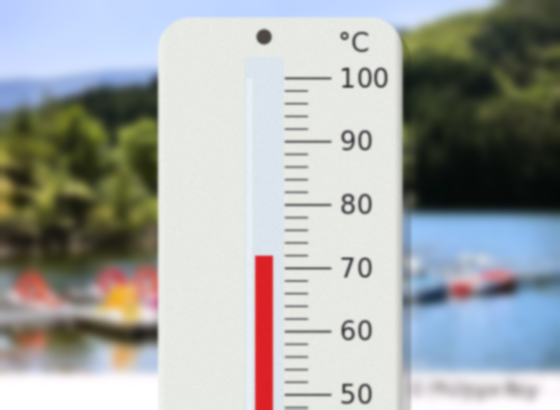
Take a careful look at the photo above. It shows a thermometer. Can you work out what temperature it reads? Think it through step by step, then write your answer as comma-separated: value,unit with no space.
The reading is 72,°C
